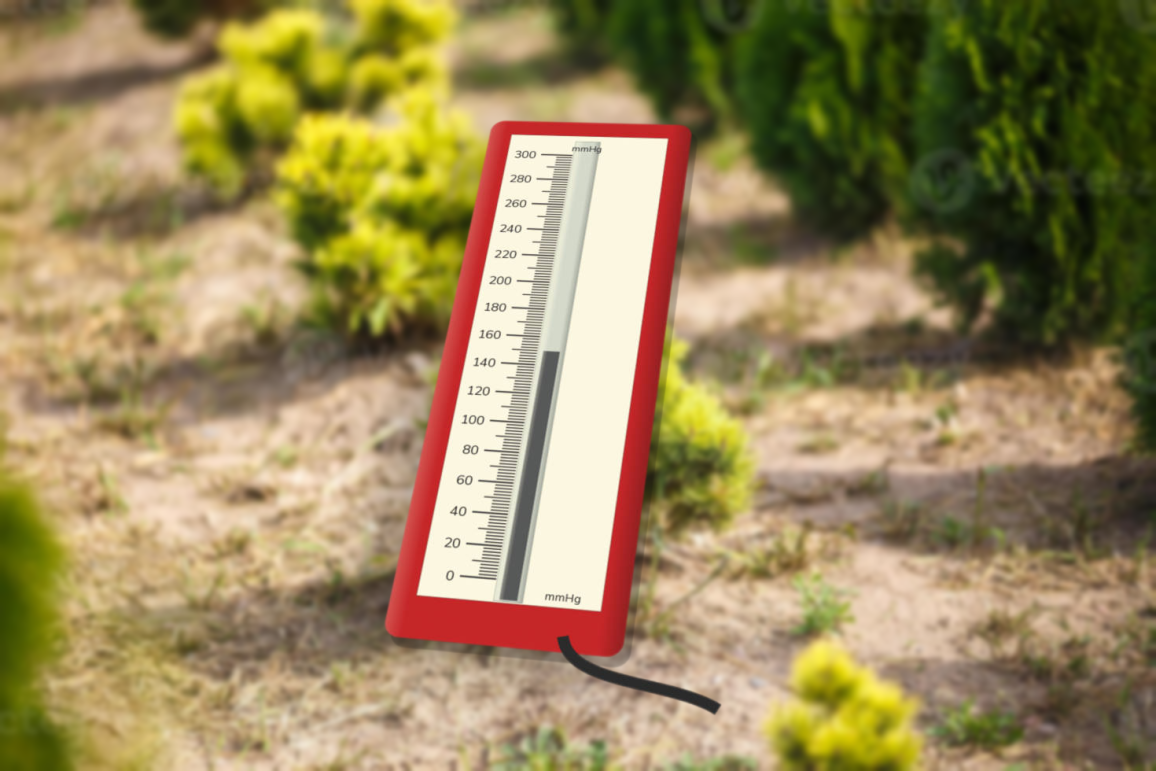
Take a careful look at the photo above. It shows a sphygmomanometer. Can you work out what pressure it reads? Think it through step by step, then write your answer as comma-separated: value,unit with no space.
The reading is 150,mmHg
